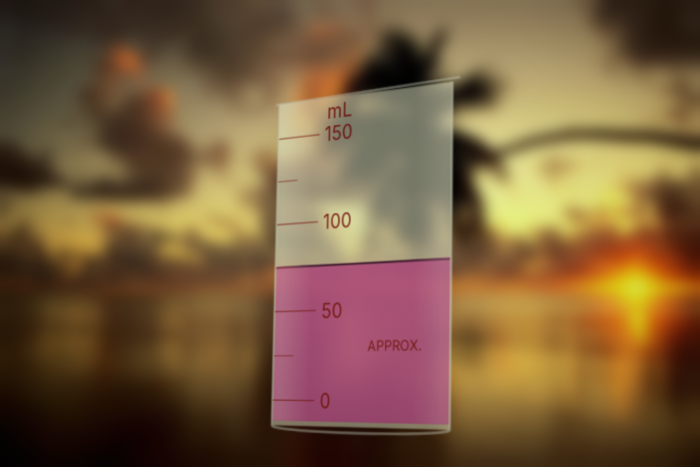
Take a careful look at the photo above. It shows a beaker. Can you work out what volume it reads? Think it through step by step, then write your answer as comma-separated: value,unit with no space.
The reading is 75,mL
